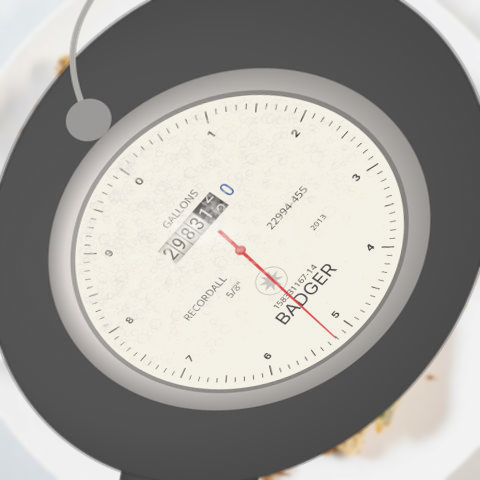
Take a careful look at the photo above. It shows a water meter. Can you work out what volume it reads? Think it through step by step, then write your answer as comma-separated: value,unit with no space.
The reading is 2983125.2,gal
